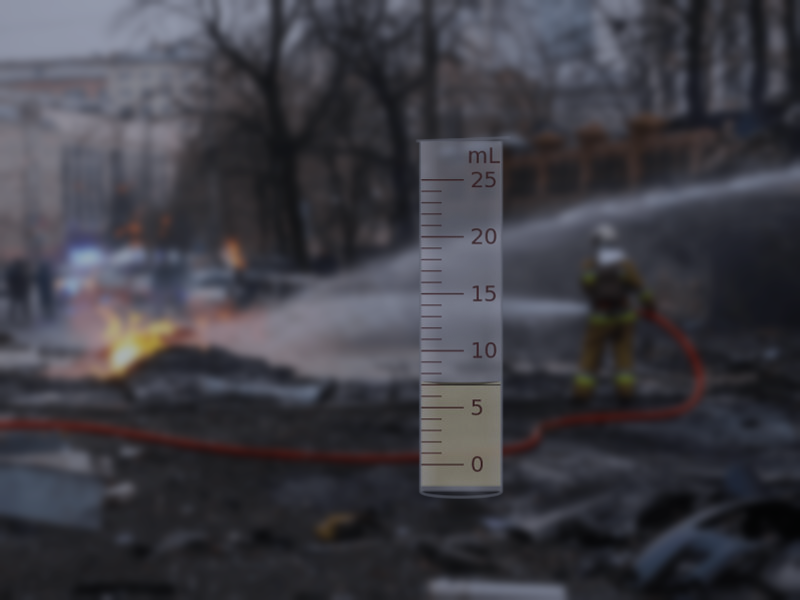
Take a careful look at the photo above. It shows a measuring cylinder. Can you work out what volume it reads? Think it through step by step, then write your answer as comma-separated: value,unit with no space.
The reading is 7,mL
